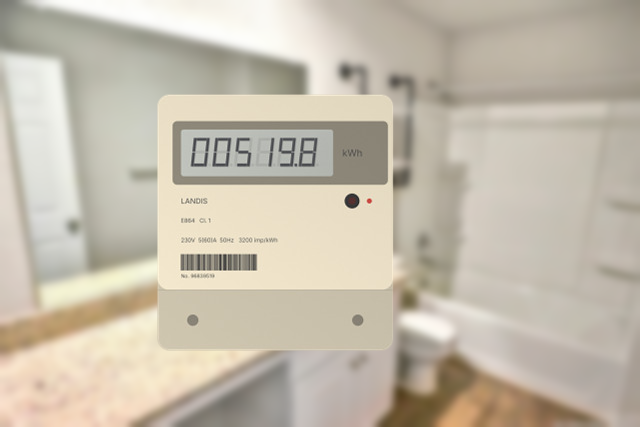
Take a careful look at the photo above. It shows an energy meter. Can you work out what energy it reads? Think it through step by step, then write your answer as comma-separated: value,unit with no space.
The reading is 519.8,kWh
